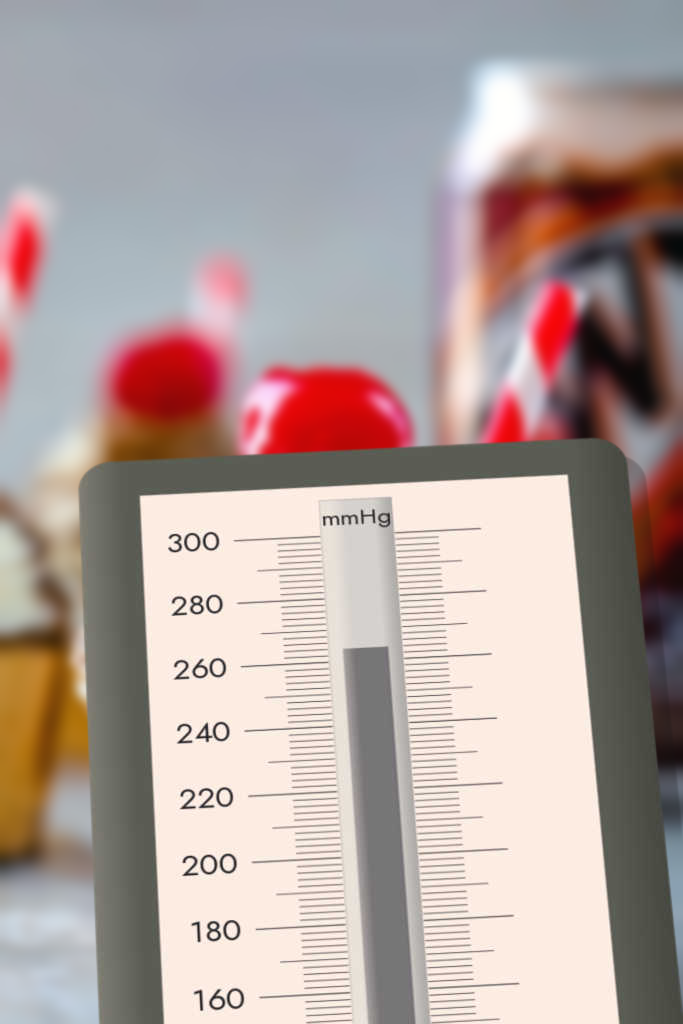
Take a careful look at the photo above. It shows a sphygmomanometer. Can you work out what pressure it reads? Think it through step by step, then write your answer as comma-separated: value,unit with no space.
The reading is 264,mmHg
